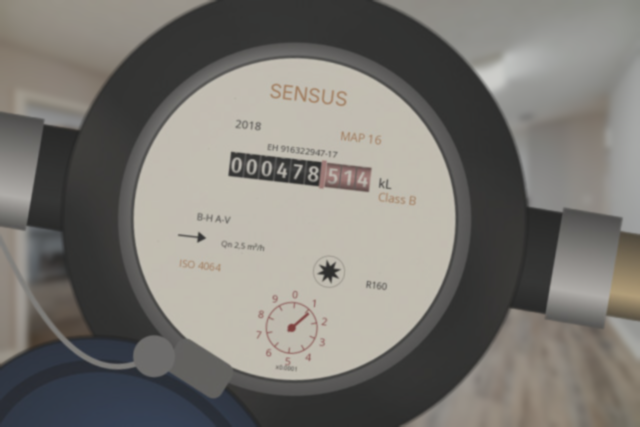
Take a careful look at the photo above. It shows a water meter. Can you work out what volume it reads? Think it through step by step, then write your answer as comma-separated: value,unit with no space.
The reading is 478.5141,kL
